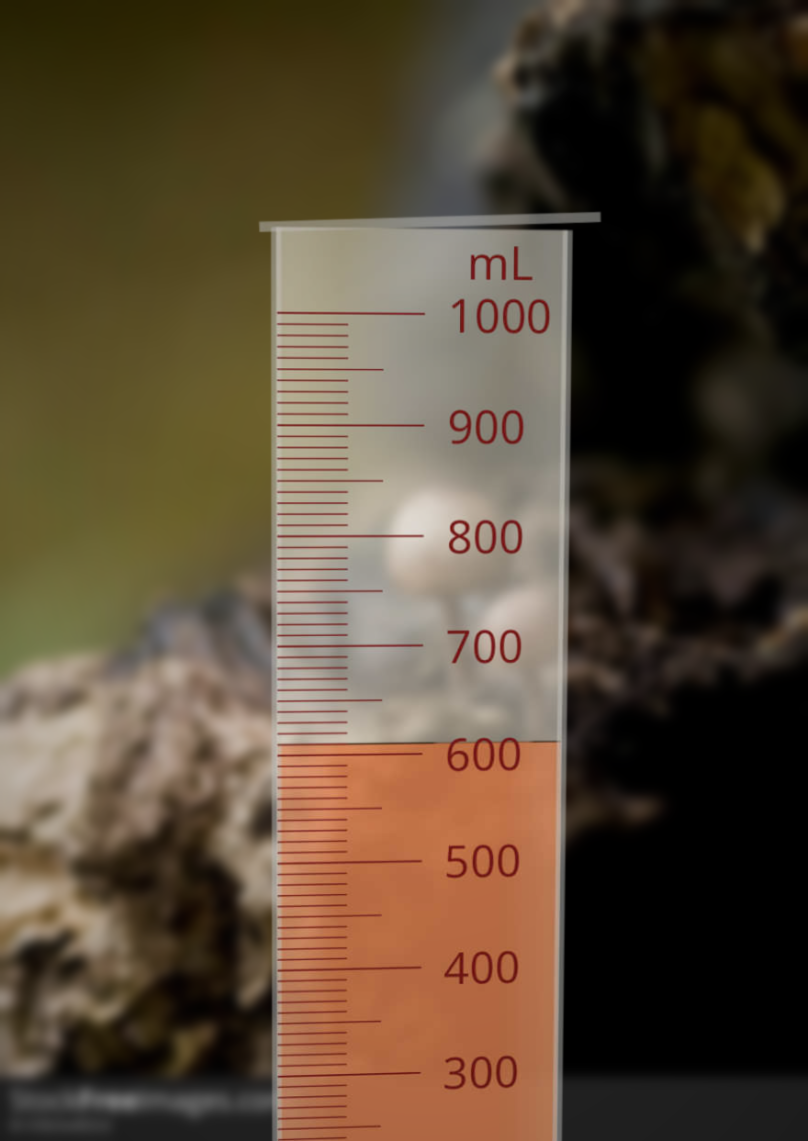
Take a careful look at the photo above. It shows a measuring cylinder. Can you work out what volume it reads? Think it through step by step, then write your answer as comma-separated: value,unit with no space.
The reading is 610,mL
